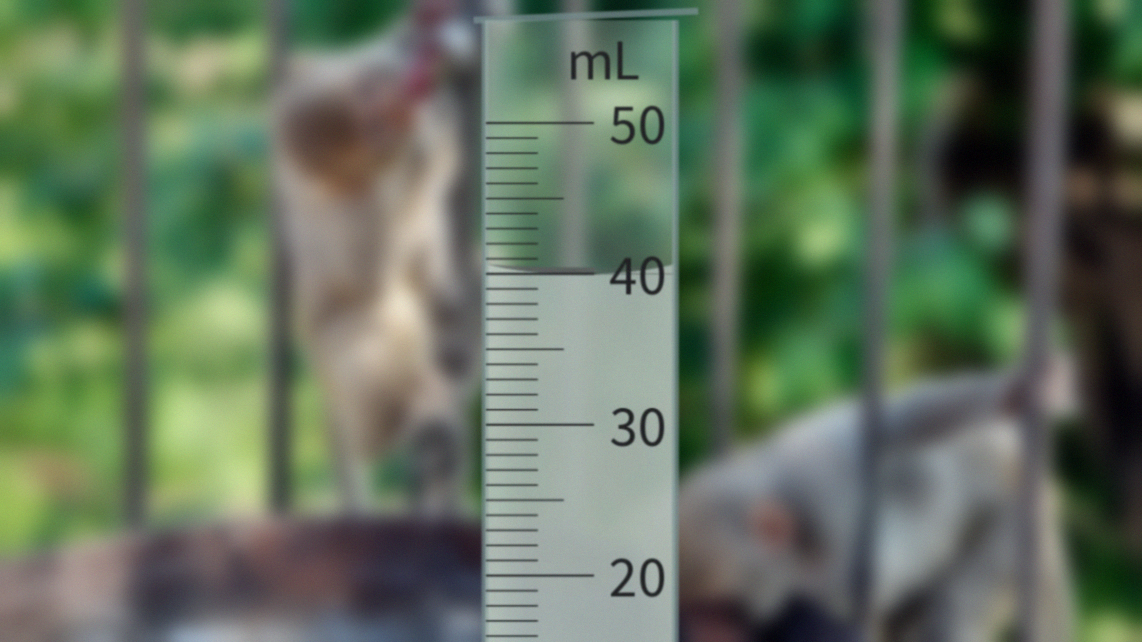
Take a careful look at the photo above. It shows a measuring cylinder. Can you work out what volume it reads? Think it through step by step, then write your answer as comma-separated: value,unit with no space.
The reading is 40,mL
